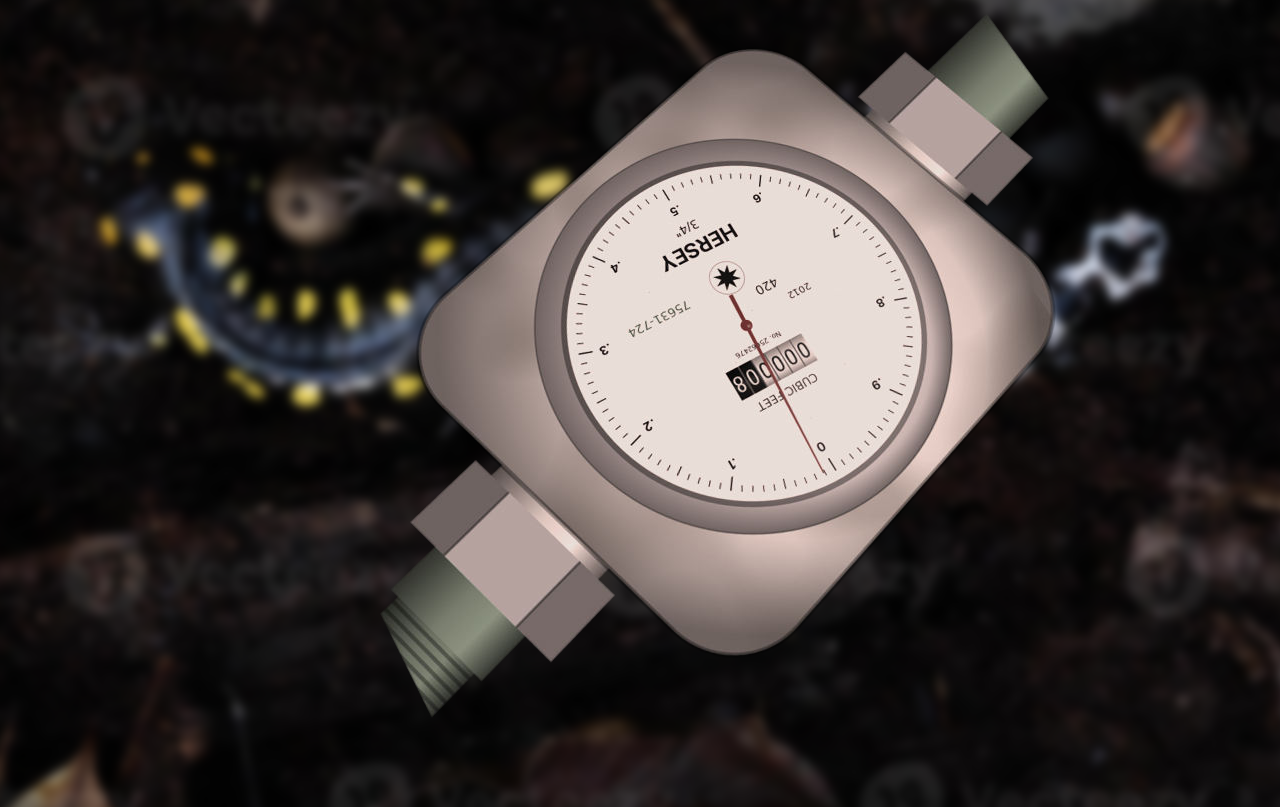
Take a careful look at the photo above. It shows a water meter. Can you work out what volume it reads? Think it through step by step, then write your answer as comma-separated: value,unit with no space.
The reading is 8.01,ft³
